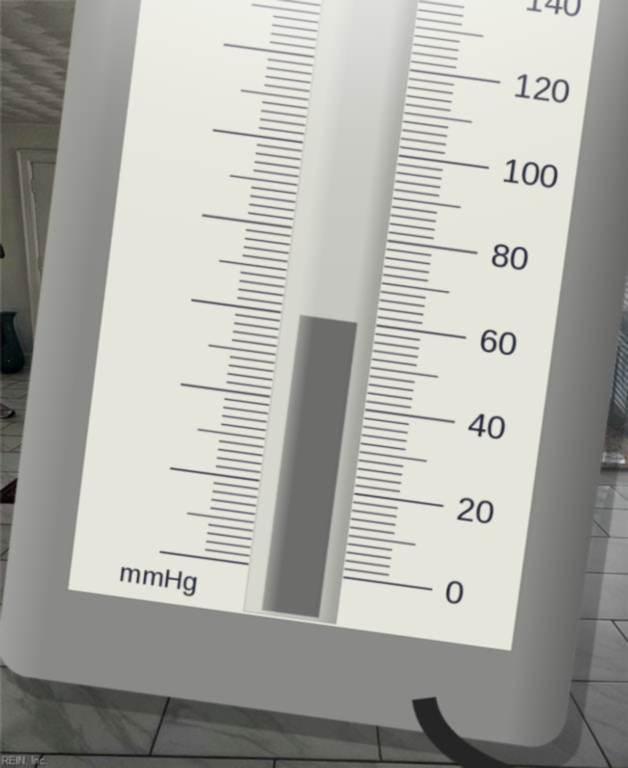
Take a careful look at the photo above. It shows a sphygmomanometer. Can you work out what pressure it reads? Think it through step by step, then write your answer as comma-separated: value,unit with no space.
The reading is 60,mmHg
